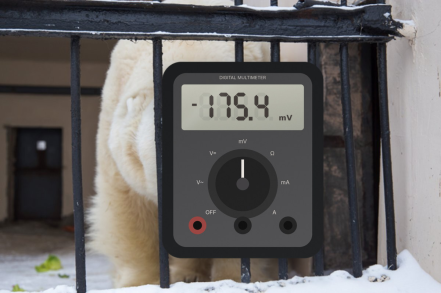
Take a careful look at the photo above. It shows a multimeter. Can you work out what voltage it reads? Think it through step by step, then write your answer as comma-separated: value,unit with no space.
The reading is -175.4,mV
